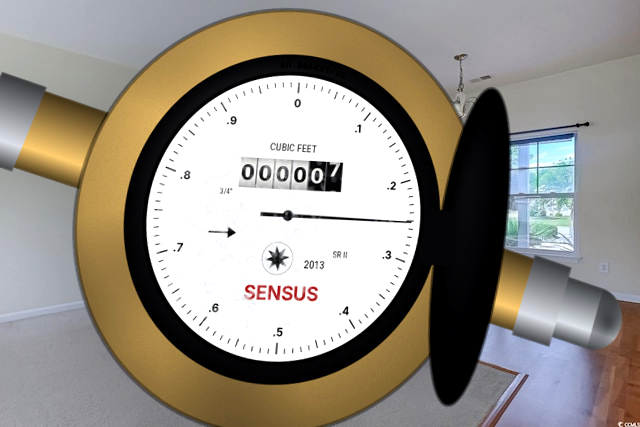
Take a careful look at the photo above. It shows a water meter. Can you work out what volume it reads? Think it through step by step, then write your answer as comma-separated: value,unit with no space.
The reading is 7.25,ft³
